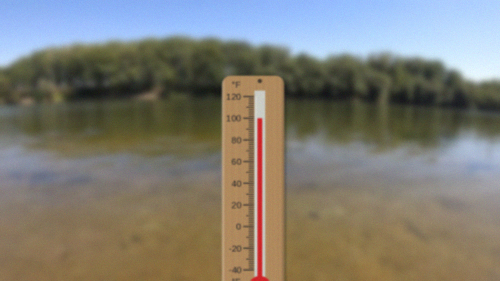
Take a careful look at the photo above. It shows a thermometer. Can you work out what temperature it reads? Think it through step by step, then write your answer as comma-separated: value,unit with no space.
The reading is 100,°F
